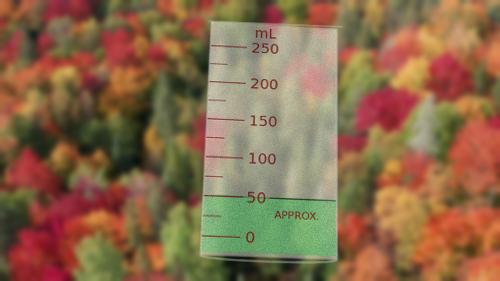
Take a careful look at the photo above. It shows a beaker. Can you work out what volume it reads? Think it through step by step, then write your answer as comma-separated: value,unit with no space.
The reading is 50,mL
